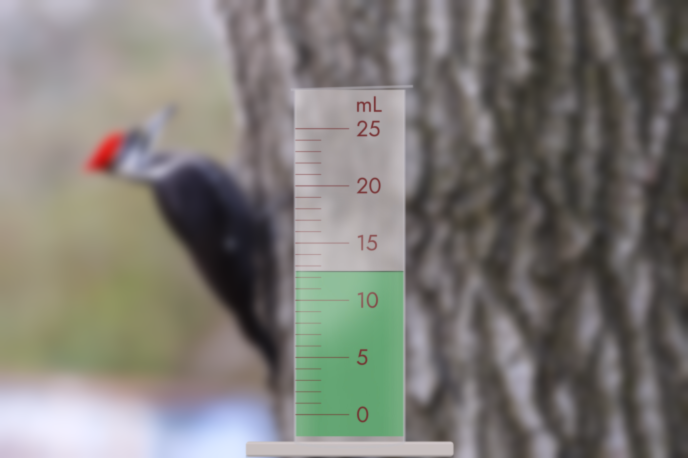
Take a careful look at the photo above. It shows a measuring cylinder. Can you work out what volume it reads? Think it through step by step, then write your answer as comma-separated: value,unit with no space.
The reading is 12.5,mL
